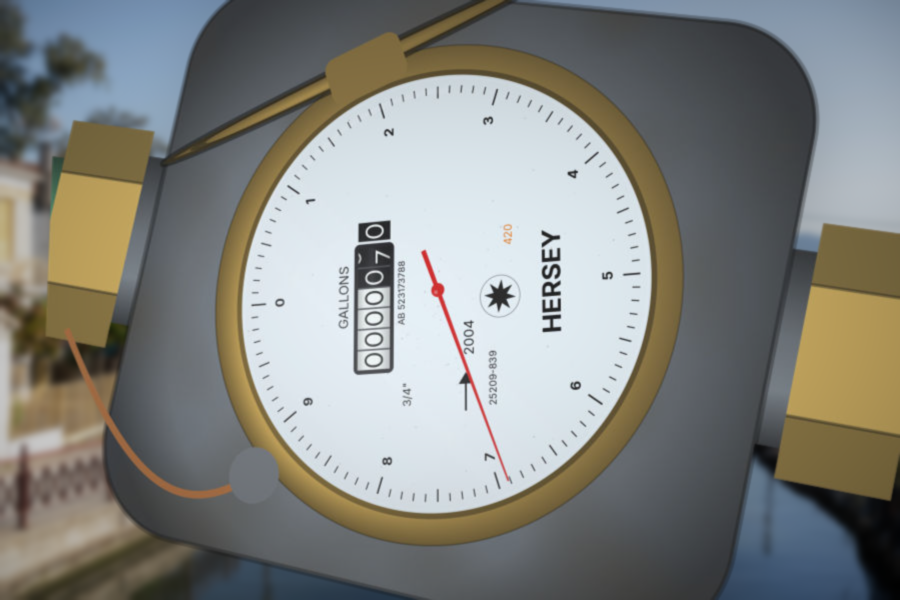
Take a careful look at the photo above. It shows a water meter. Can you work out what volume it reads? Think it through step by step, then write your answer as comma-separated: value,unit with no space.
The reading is 66.9,gal
